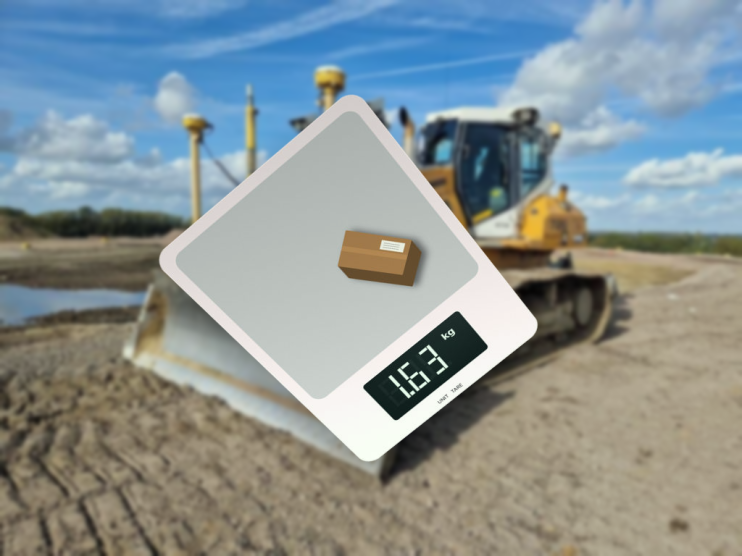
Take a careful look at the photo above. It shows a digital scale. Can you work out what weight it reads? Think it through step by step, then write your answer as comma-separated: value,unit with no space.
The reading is 1.63,kg
